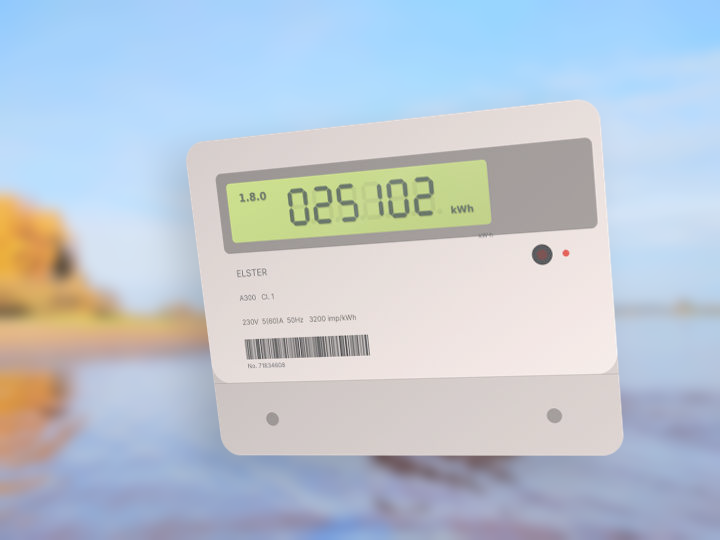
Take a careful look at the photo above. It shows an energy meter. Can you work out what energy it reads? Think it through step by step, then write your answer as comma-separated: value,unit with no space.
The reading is 25102,kWh
